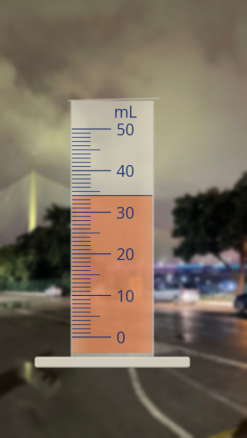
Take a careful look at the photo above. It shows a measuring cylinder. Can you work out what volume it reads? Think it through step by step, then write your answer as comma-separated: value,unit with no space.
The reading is 34,mL
